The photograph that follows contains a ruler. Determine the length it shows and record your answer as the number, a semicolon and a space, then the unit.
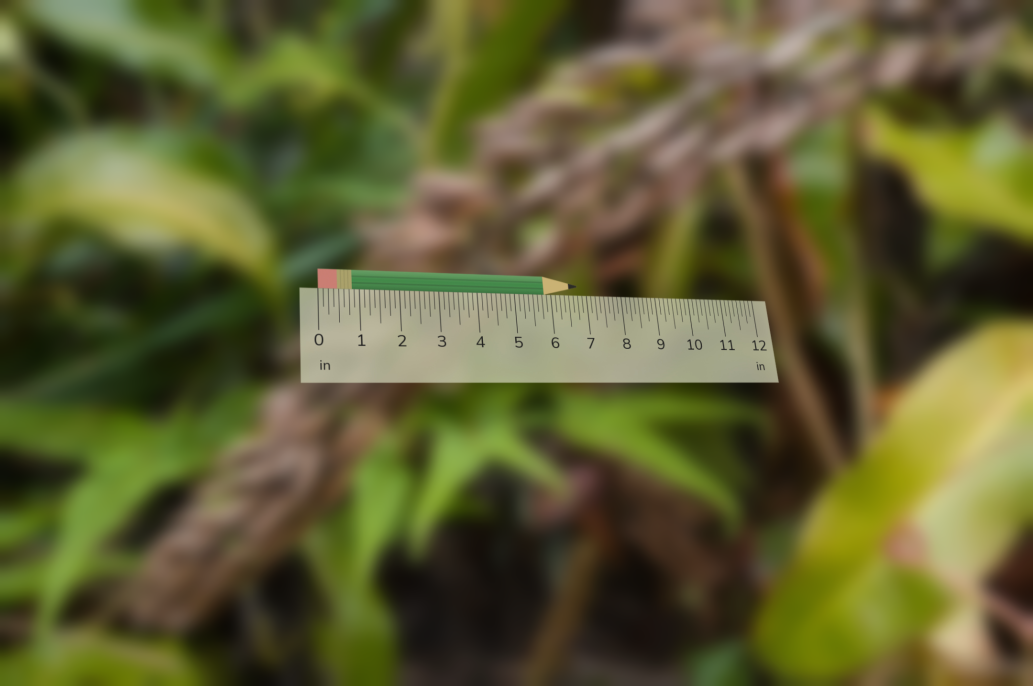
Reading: 6.75; in
